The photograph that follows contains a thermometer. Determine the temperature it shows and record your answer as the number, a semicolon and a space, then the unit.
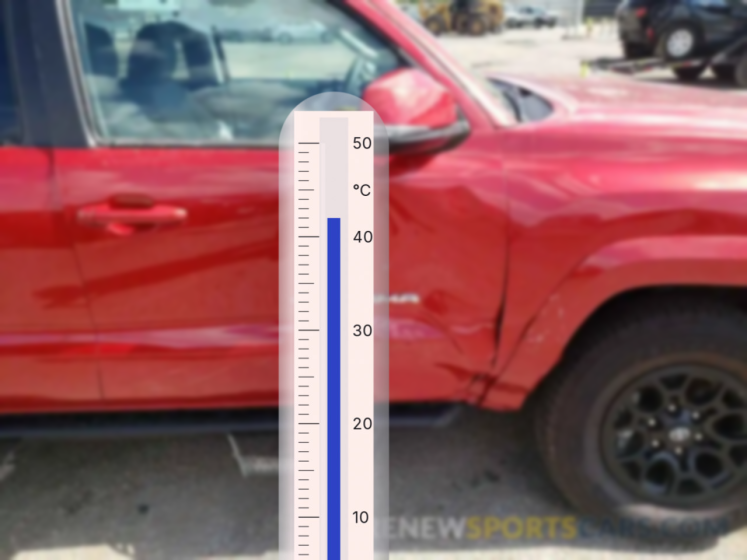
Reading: 42; °C
